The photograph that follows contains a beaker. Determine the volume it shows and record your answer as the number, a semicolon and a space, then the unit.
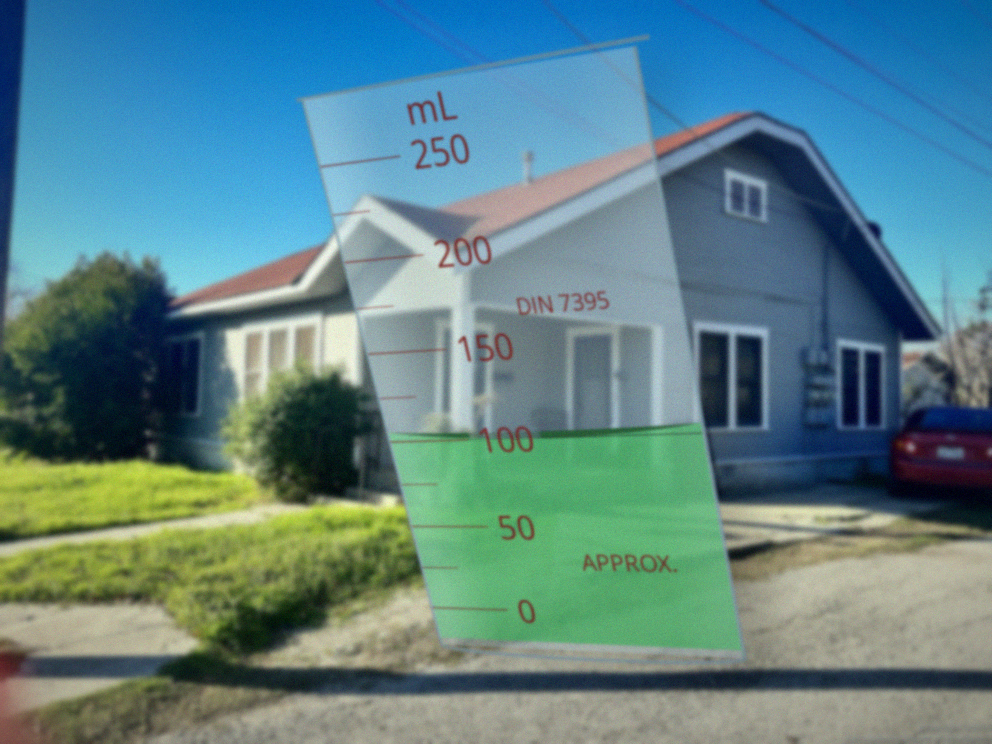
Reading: 100; mL
